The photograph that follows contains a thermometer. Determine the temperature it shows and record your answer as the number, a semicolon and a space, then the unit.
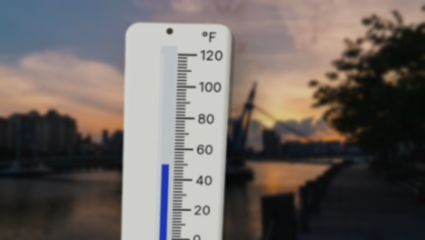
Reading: 50; °F
